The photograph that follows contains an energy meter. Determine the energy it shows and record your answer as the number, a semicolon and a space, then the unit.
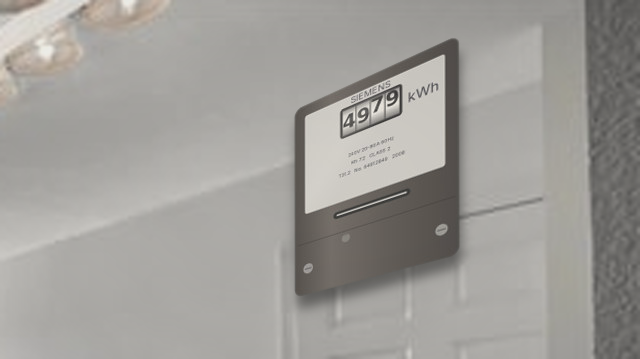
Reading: 4979; kWh
